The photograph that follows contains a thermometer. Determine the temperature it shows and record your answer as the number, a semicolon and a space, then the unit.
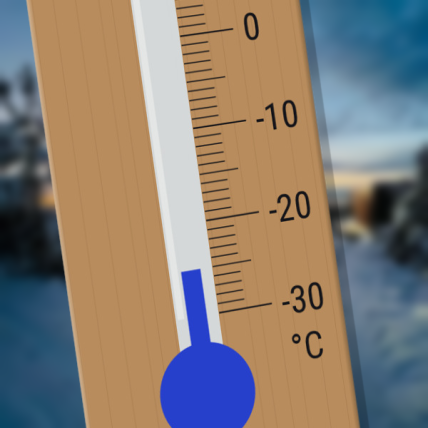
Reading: -25; °C
